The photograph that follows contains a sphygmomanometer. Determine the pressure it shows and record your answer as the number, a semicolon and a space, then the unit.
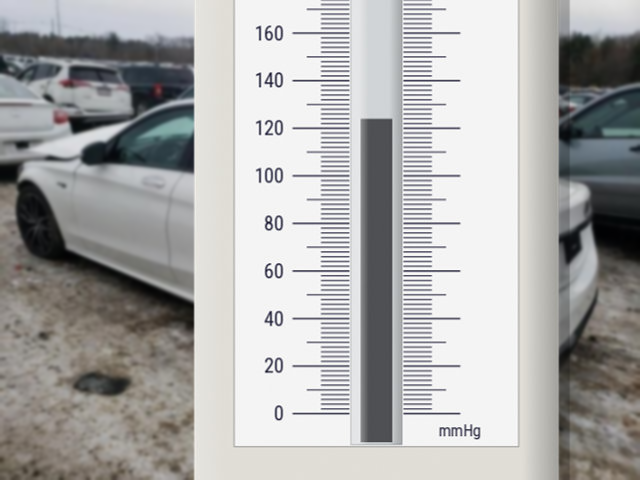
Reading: 124; mmHg
